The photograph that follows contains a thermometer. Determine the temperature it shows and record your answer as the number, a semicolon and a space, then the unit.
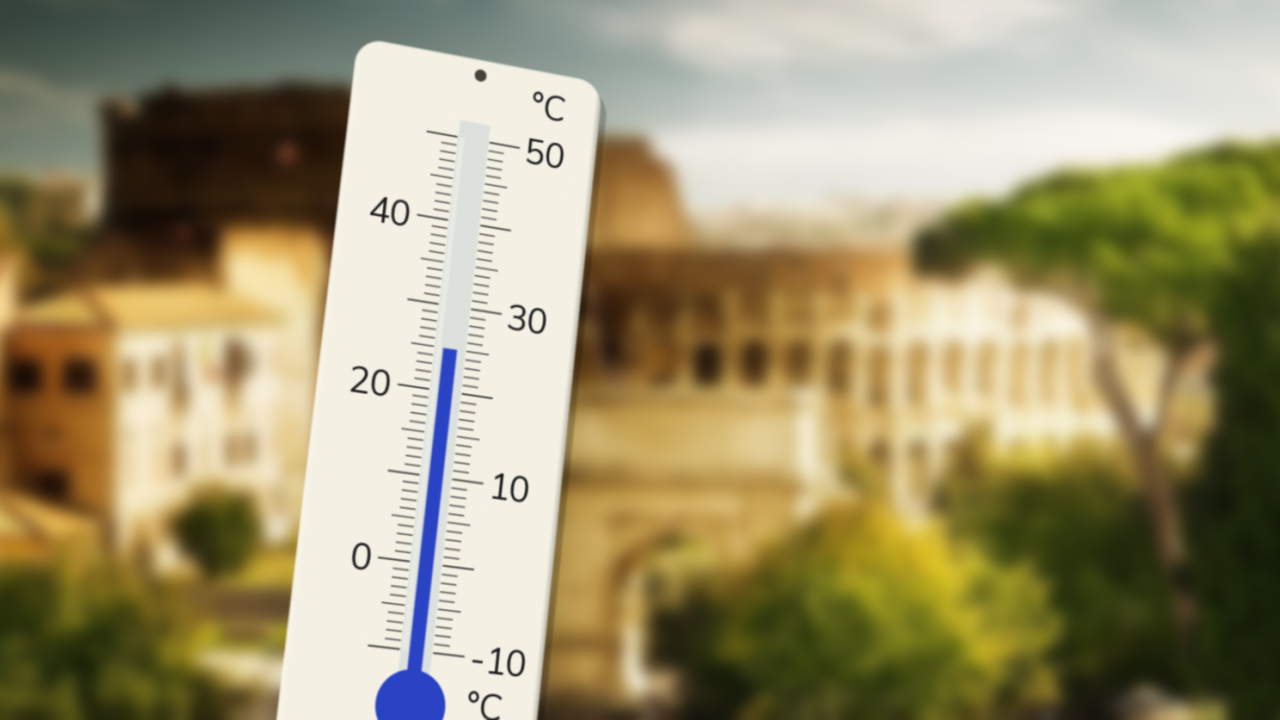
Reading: 25; °C
